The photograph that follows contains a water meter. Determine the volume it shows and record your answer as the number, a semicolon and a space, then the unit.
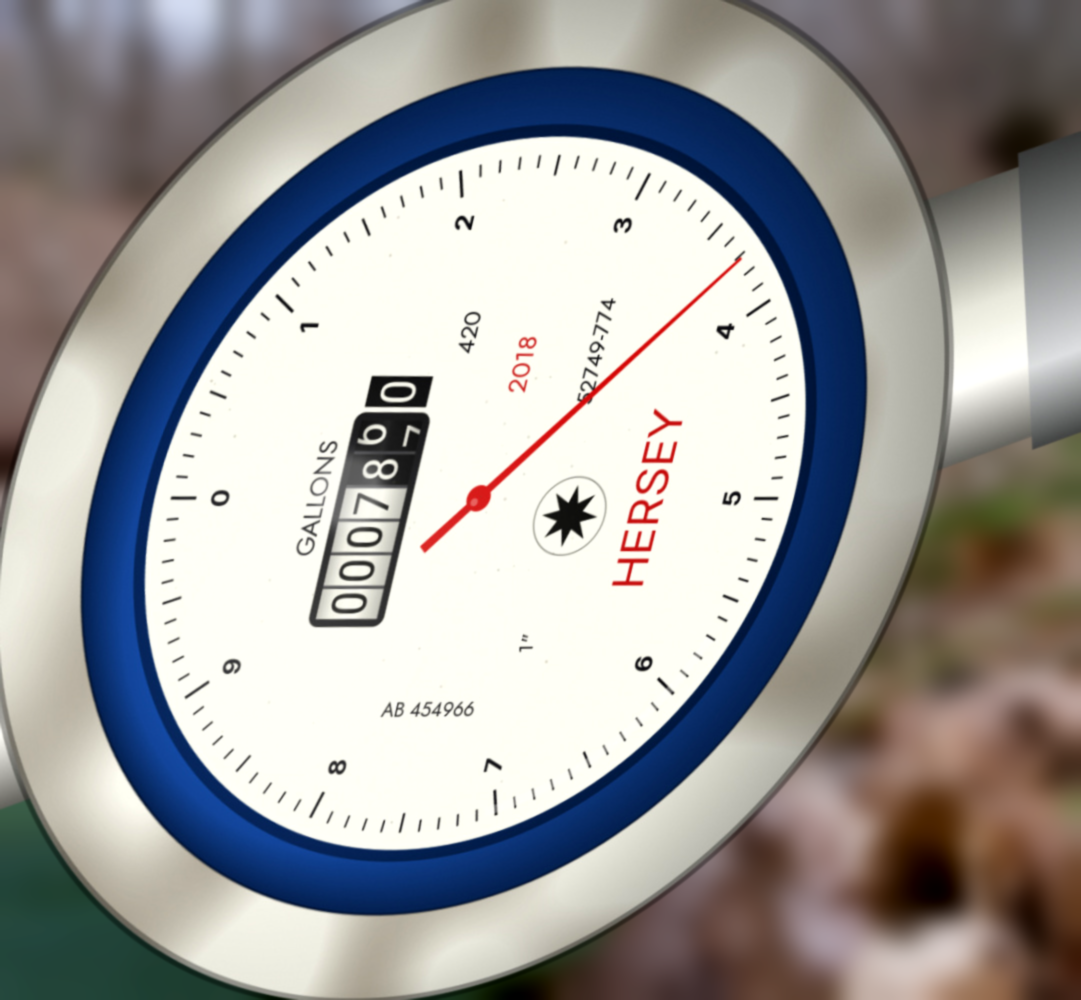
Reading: 7863.7; gal
